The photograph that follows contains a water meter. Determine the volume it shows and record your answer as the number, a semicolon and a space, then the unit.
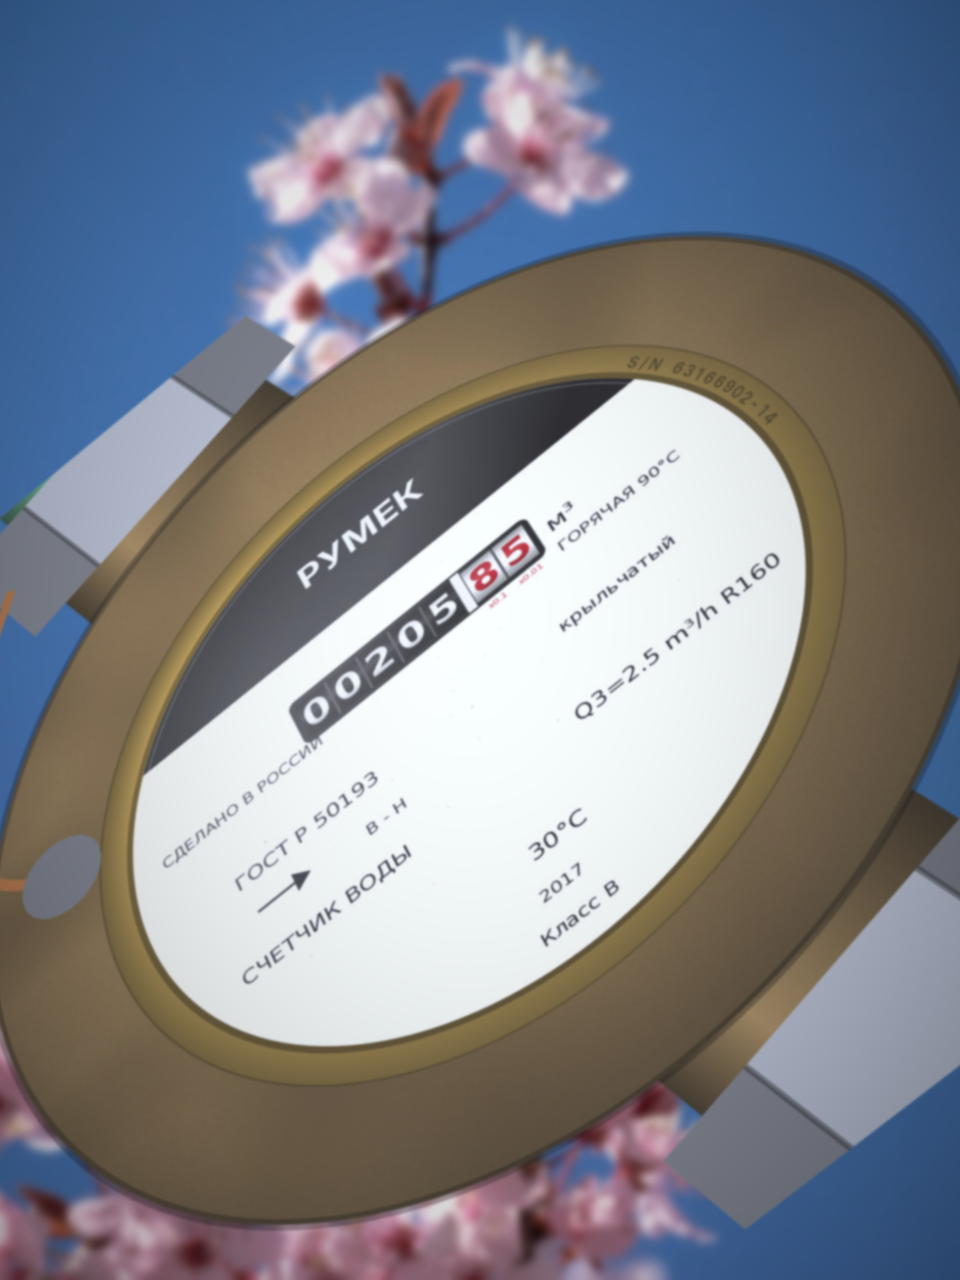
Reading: 205.85; m³
